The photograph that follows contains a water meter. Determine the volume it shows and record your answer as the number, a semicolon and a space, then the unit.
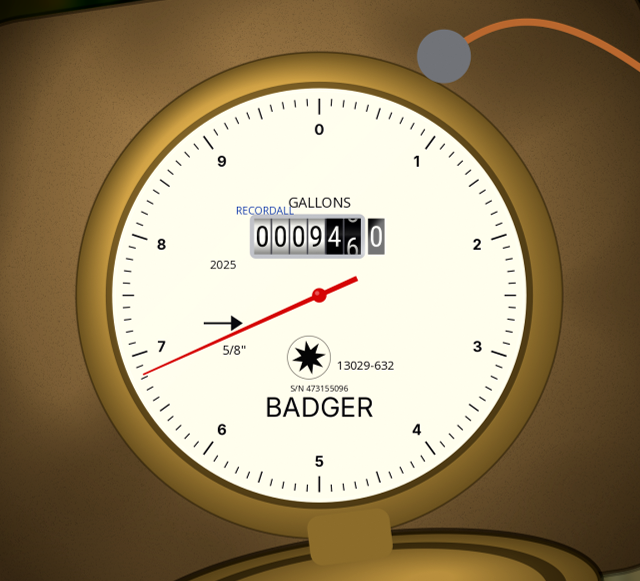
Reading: 9456.8; gal
